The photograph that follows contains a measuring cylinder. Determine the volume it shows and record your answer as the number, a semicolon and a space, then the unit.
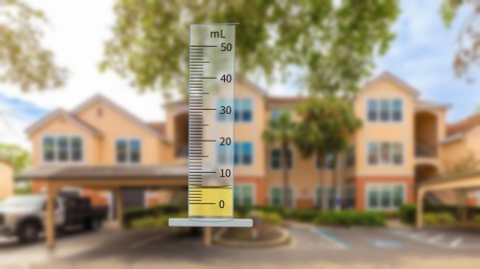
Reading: 5; mL
